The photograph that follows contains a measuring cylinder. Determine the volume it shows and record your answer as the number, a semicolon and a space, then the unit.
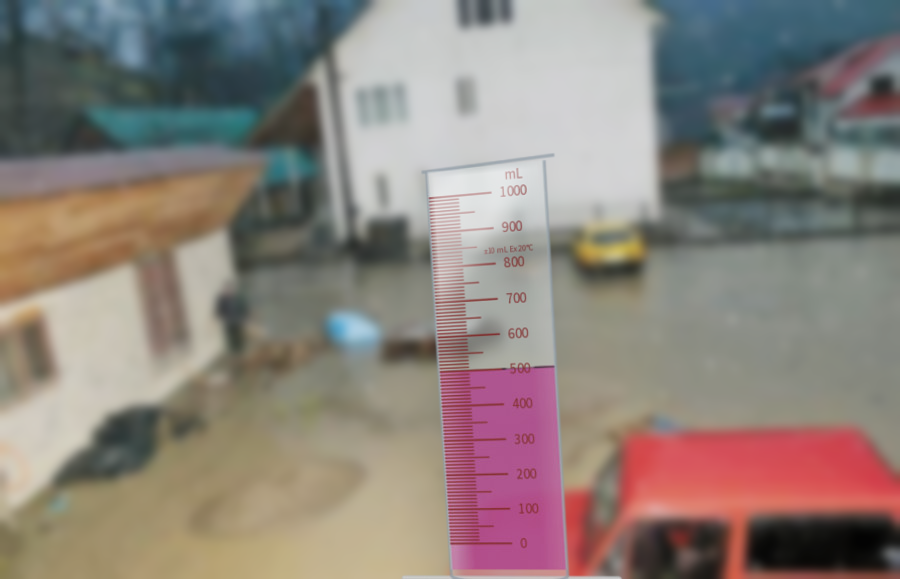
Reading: 500; mL
